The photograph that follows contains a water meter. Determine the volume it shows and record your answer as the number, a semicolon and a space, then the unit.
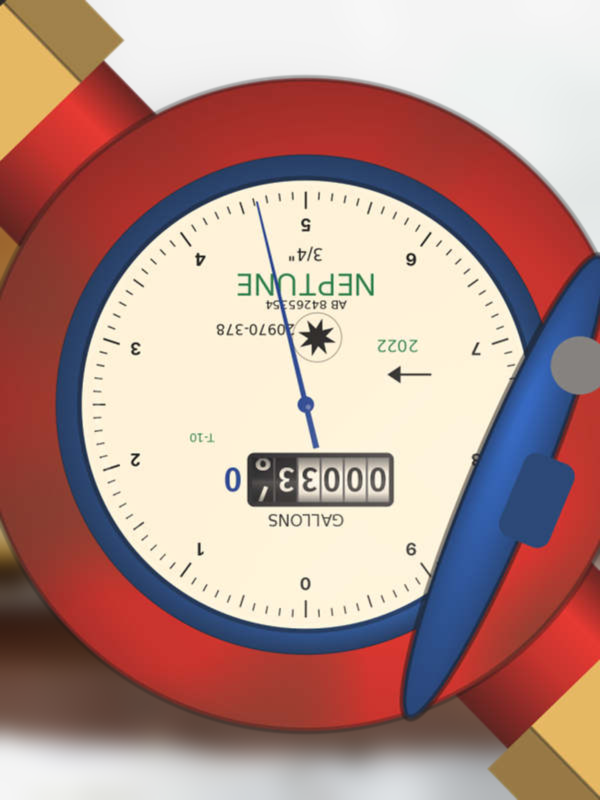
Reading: 3374.6; gal
